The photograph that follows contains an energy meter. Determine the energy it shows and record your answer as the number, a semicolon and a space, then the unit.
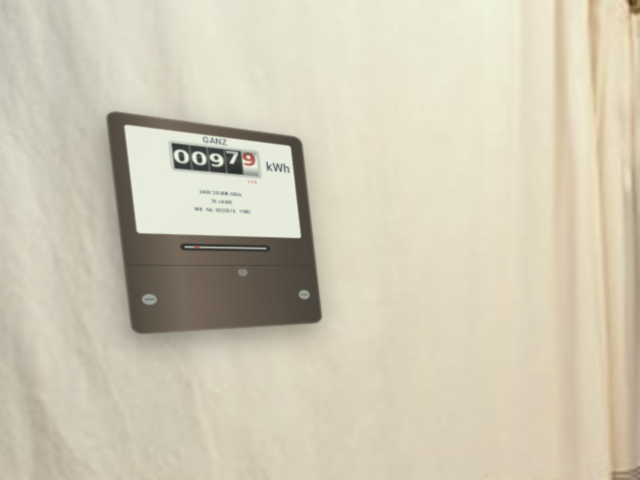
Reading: 97.9; kWh
